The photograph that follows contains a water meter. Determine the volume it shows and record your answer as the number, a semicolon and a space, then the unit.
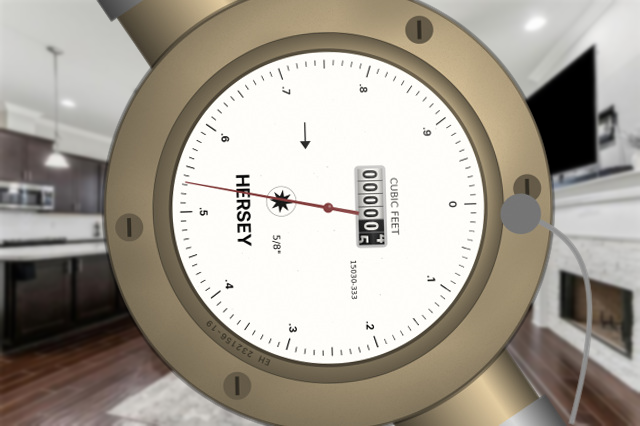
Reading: 4.53; ft³
